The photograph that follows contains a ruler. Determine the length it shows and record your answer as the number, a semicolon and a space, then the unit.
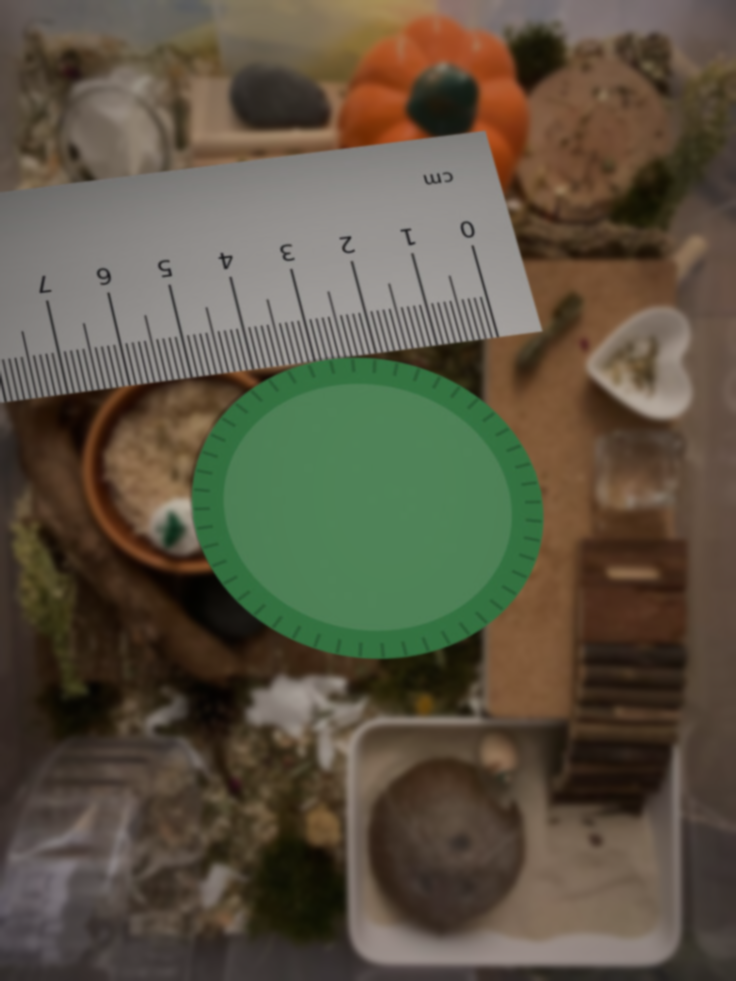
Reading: 5.5; cm
